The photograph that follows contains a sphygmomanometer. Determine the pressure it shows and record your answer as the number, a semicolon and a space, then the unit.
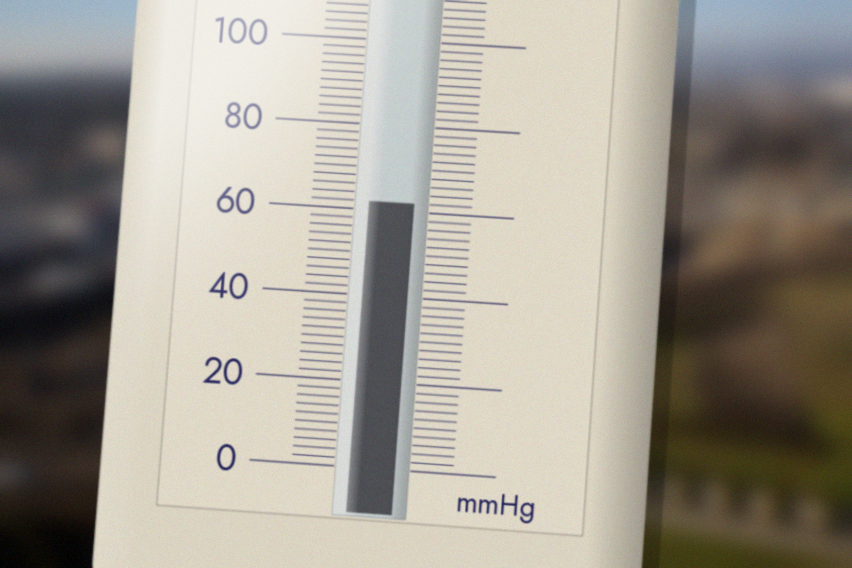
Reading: 62; mmHg
